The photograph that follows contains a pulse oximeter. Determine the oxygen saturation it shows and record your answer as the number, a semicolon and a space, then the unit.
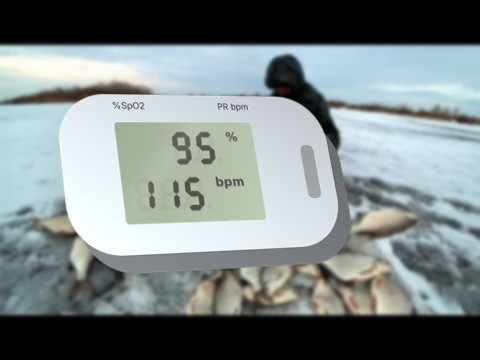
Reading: 95; %
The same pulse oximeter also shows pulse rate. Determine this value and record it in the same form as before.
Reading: 115; bpm
